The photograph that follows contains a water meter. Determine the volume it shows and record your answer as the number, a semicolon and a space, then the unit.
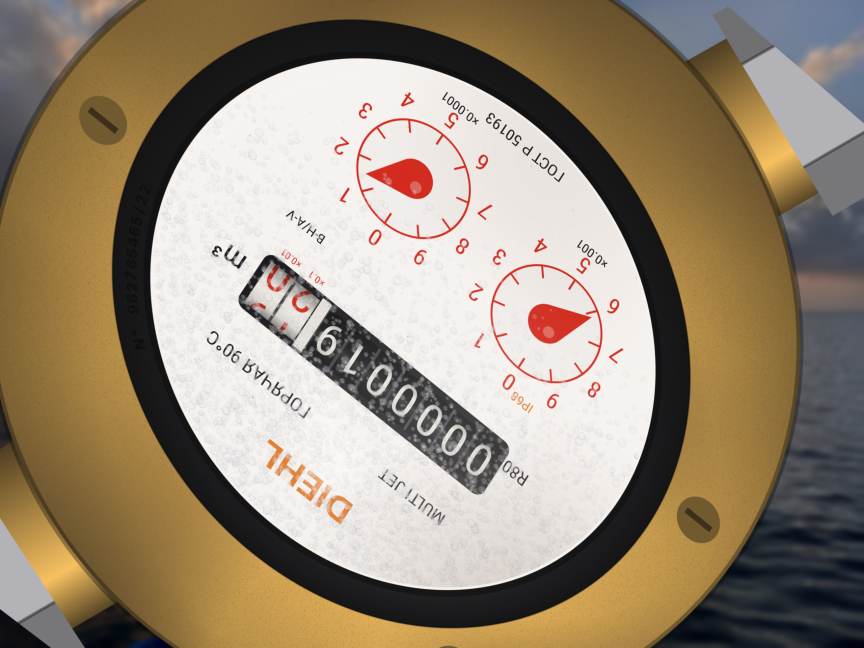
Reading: 19.1961; m³
